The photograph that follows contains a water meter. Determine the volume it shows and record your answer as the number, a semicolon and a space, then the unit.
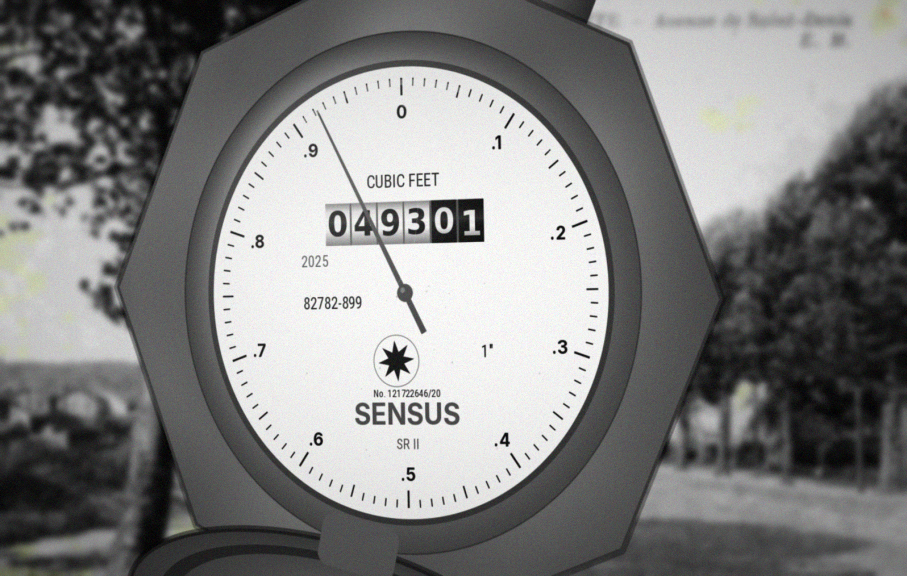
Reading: 49300.92; ft³
